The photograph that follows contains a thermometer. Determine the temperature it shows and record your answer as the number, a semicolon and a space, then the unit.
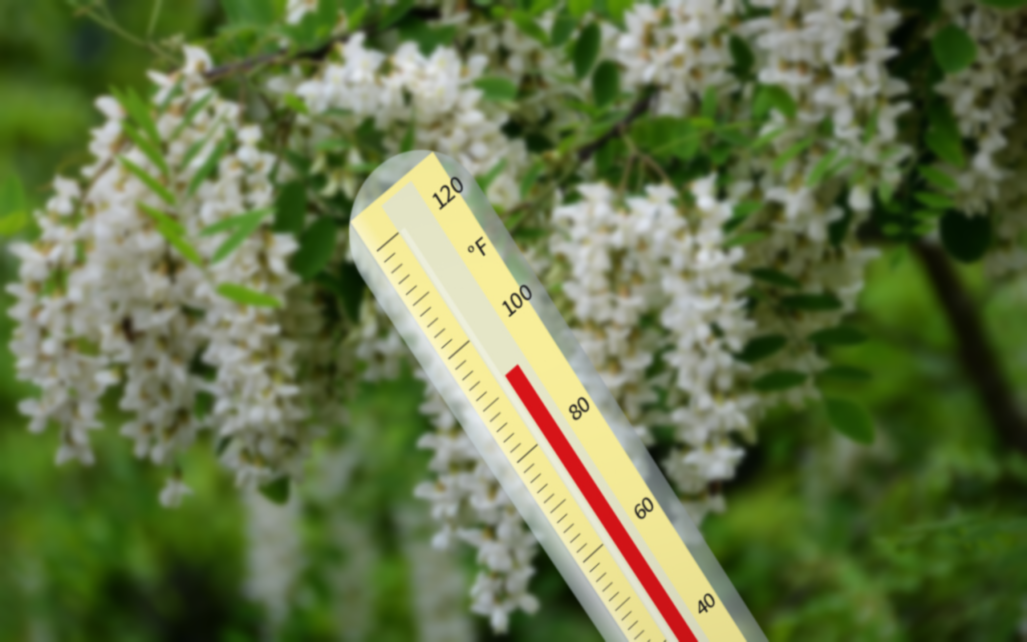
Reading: 92; °F
